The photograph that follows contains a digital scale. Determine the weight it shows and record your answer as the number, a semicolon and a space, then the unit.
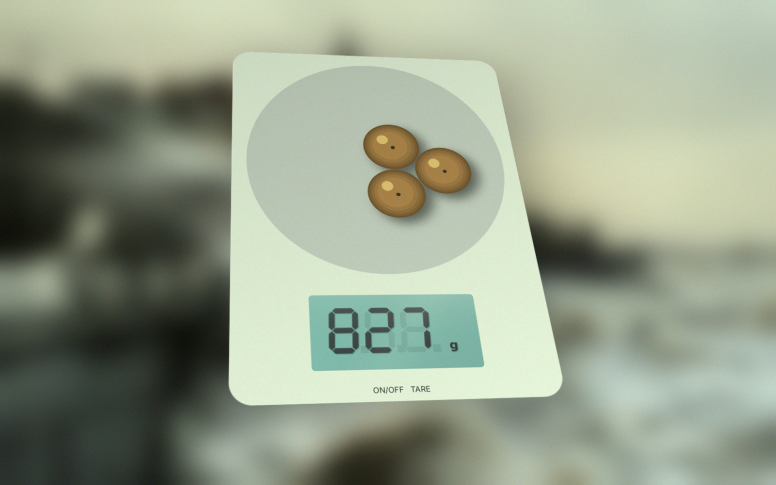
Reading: 827; g
